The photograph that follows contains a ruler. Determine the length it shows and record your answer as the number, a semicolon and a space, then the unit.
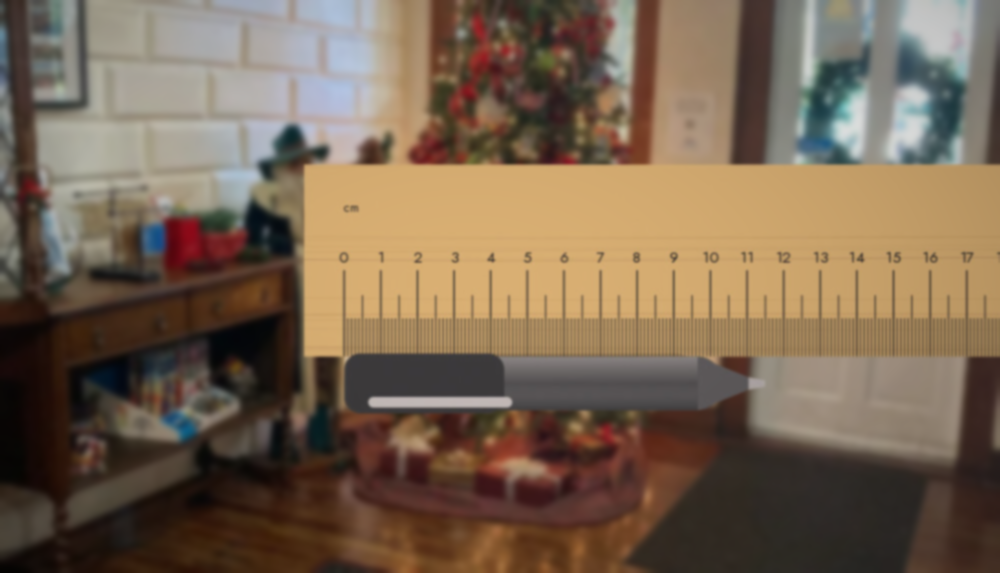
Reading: 11.5; cm
